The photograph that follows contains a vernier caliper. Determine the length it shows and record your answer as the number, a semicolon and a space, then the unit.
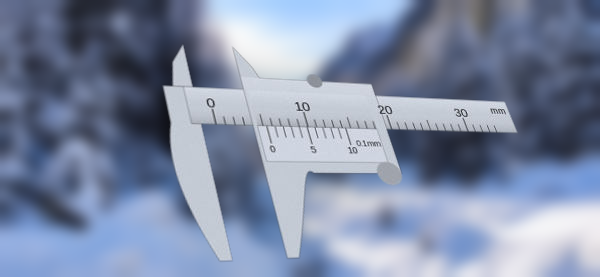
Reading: 5.4; mm
